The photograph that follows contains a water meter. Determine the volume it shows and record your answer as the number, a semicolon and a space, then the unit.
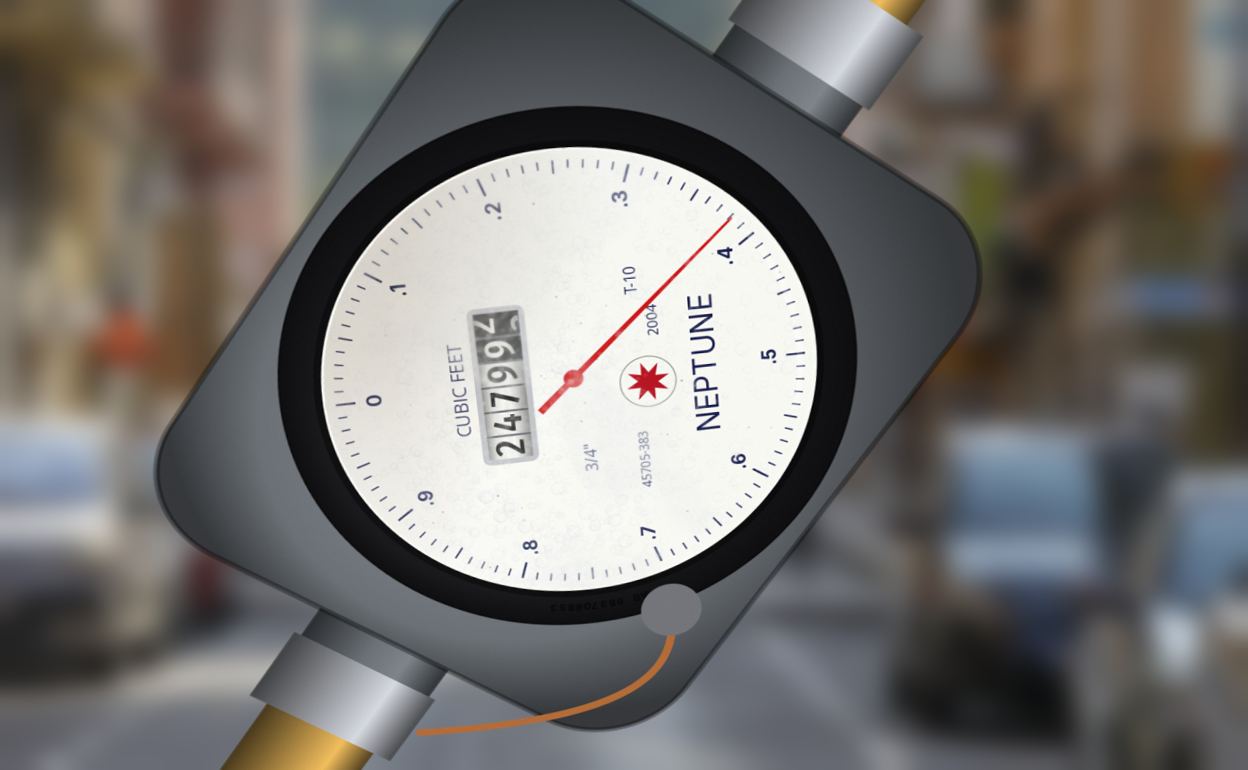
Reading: 247992.38; ft³
